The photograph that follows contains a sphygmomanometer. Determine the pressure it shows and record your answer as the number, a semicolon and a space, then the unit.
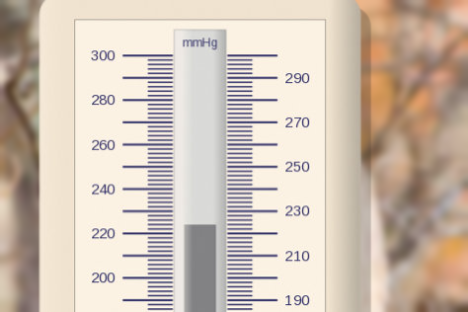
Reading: 224; mmHg
